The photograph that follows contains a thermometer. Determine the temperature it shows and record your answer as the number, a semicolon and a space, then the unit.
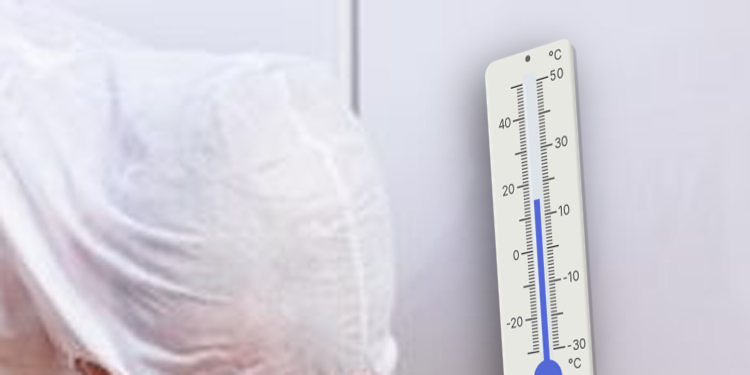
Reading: 15; °C
